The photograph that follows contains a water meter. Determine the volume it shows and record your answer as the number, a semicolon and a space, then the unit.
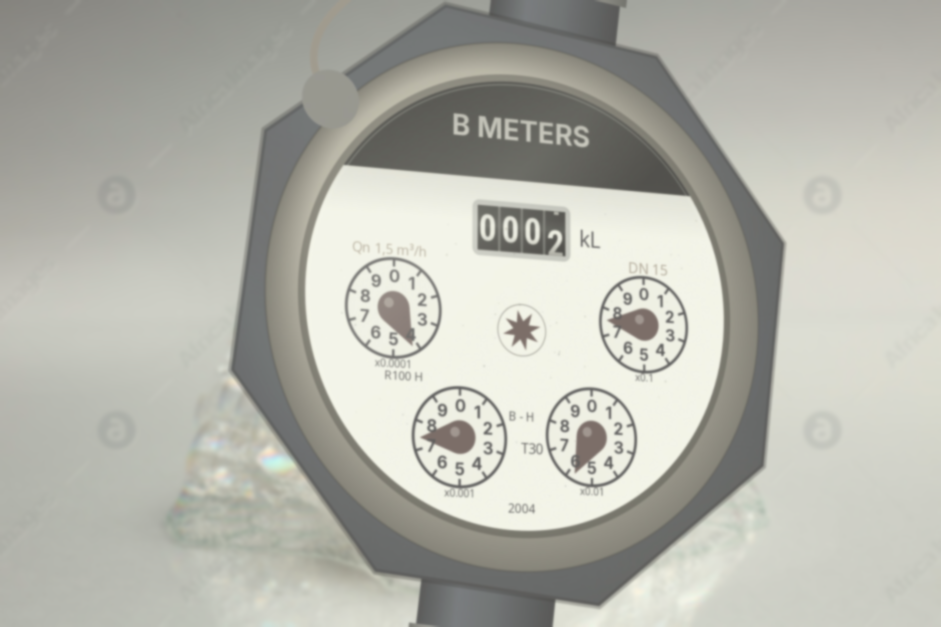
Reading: 1.7574; kL
